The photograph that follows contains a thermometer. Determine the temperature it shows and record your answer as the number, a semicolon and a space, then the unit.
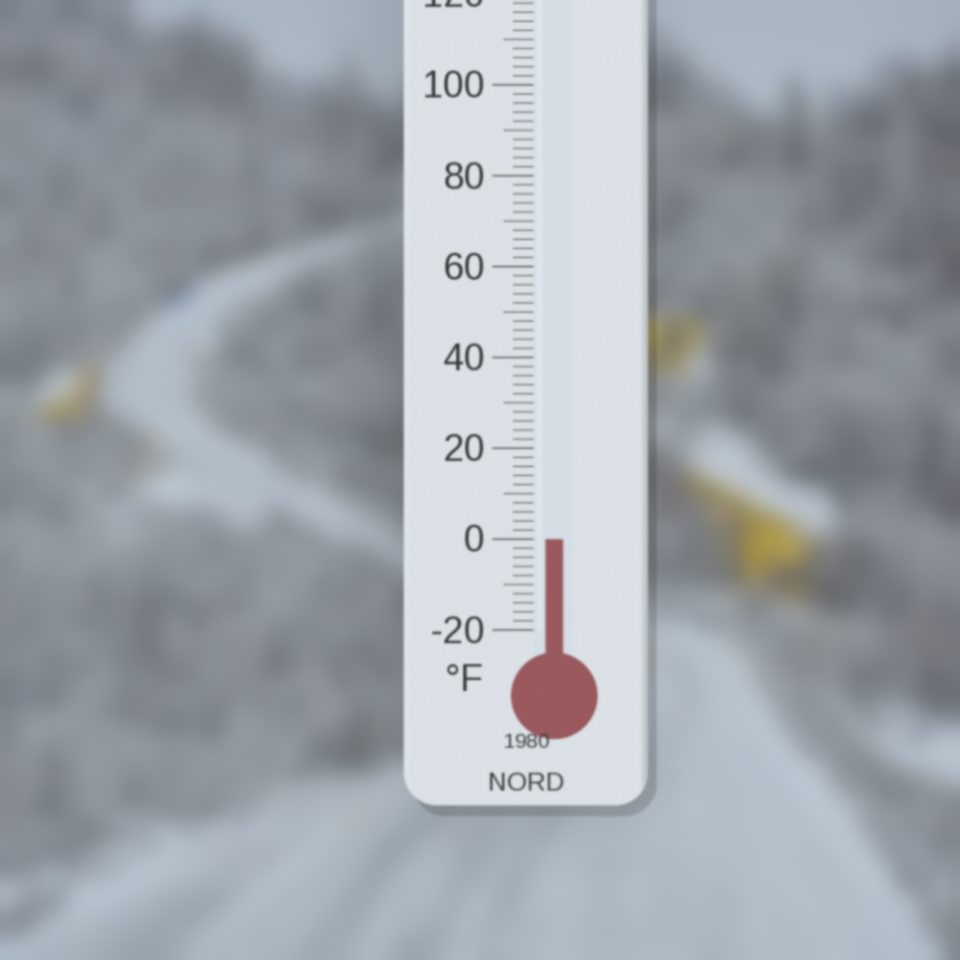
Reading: 0; °F
